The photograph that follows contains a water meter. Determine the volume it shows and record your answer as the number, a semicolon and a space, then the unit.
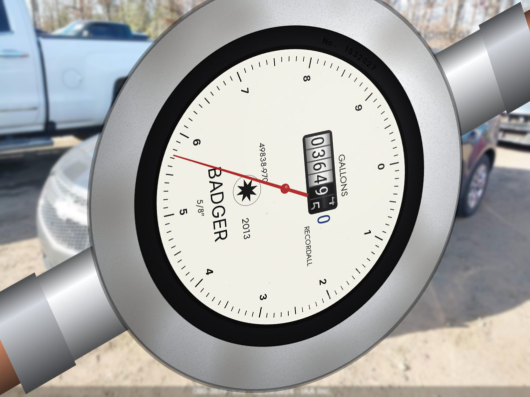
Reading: 364945.7; gal
